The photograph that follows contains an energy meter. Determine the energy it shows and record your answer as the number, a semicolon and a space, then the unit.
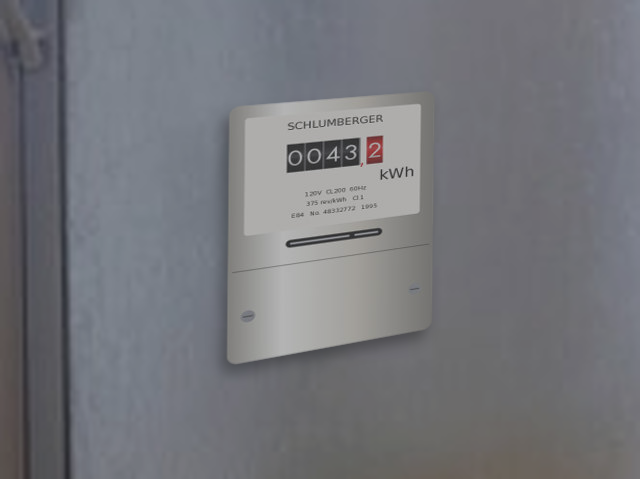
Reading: 43.2; kWh
